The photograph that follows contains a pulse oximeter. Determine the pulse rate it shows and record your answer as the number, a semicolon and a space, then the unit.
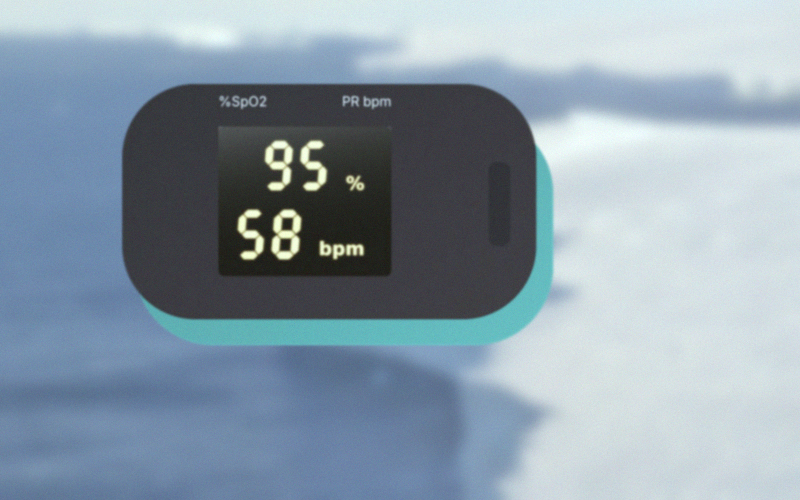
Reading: 58; bpm
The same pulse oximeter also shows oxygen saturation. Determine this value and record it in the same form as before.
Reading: 95; %
